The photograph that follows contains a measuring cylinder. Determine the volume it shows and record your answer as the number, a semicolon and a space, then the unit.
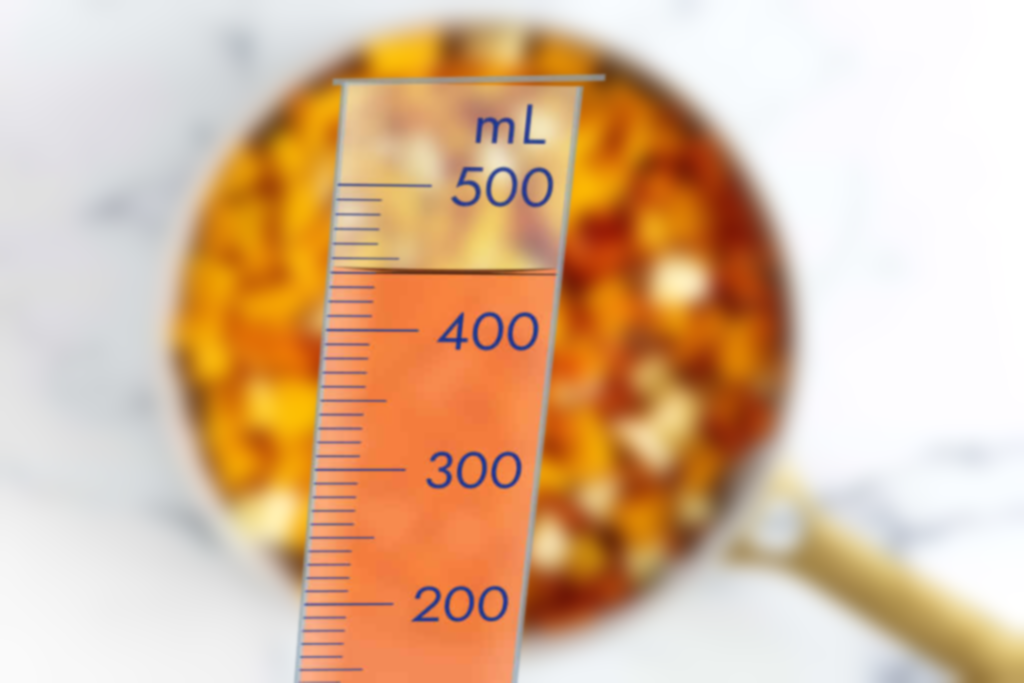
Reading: 440; mL
